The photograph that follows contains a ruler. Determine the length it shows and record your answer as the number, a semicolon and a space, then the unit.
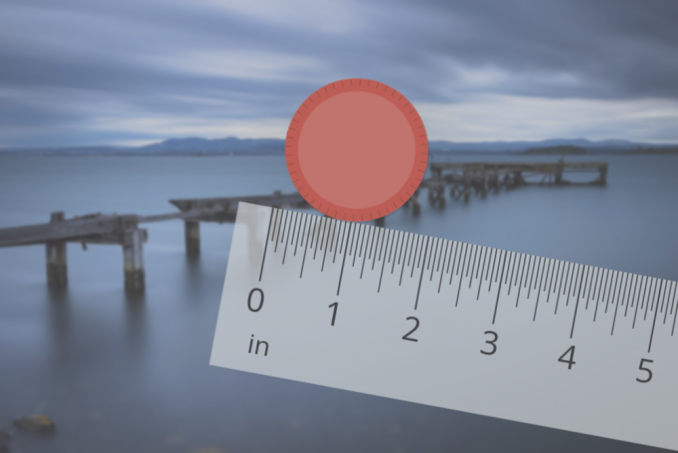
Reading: 1.8125; in
